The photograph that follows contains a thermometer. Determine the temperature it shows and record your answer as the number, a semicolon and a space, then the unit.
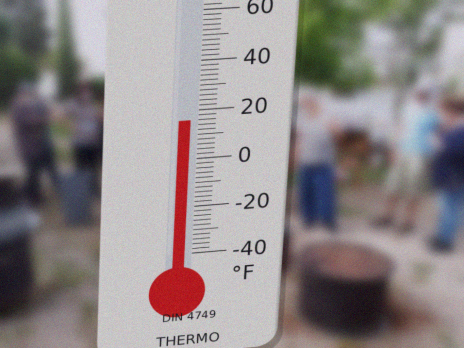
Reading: 16; °F
